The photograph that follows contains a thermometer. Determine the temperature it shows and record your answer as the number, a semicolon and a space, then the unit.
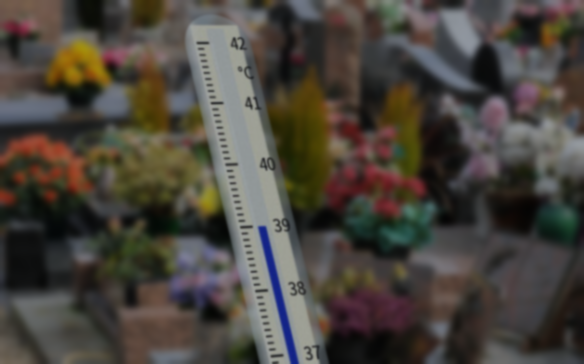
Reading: 39; °C
